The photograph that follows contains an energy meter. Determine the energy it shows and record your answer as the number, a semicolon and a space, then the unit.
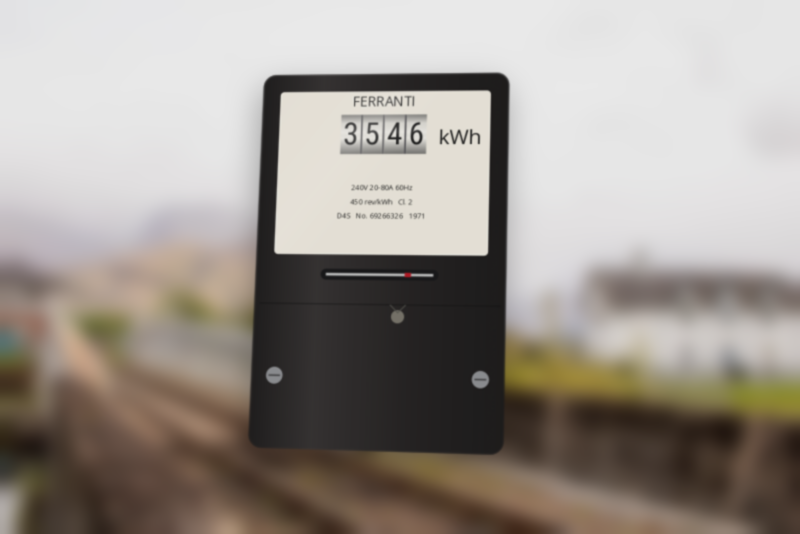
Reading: 3546; kWh
